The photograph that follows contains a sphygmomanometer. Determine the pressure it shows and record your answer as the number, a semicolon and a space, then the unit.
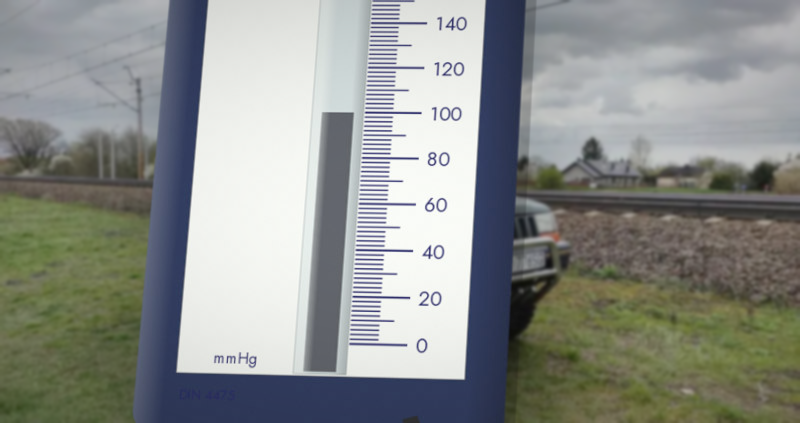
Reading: 100; mmHg
